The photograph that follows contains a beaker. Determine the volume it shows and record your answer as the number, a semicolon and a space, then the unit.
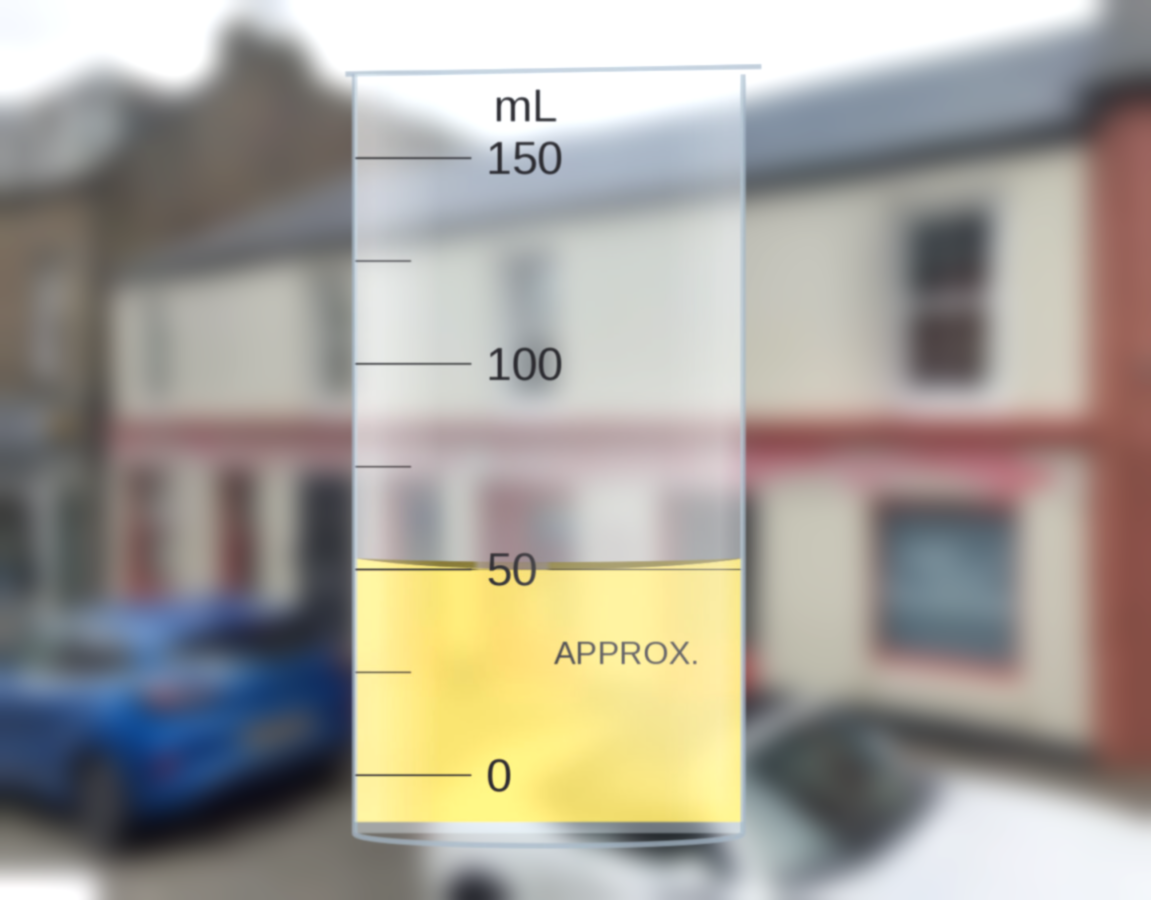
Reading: 50; mL
